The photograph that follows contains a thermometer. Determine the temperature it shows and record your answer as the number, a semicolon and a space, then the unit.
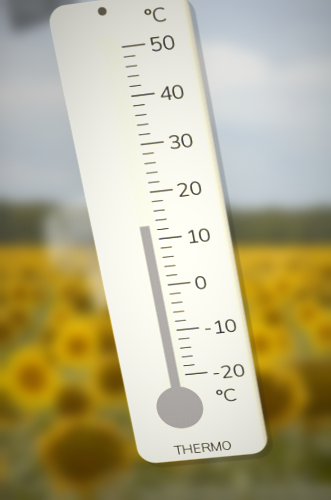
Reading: 13; °C
